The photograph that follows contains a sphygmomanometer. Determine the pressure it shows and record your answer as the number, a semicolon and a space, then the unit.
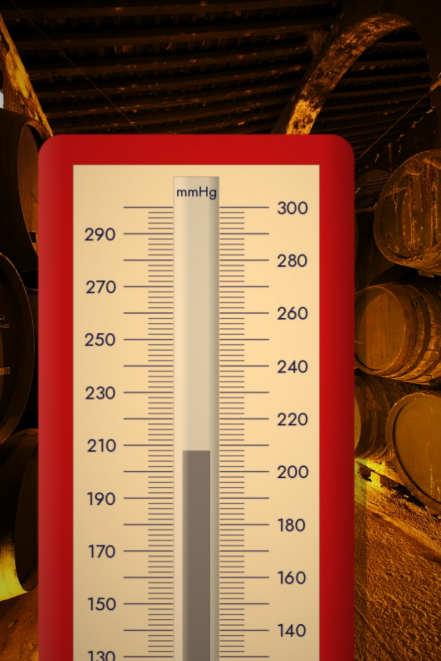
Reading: 208; mmHg
